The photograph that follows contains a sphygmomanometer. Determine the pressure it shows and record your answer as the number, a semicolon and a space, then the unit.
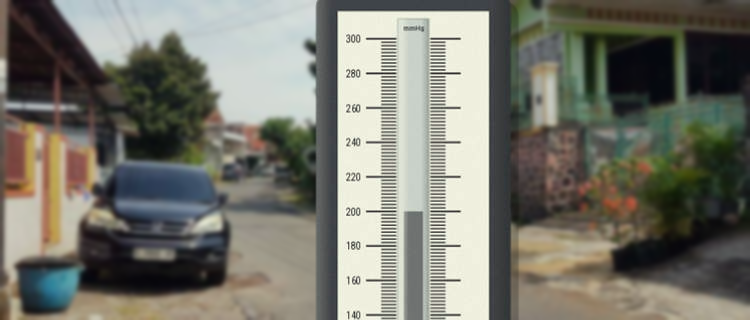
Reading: 200; mmHg
